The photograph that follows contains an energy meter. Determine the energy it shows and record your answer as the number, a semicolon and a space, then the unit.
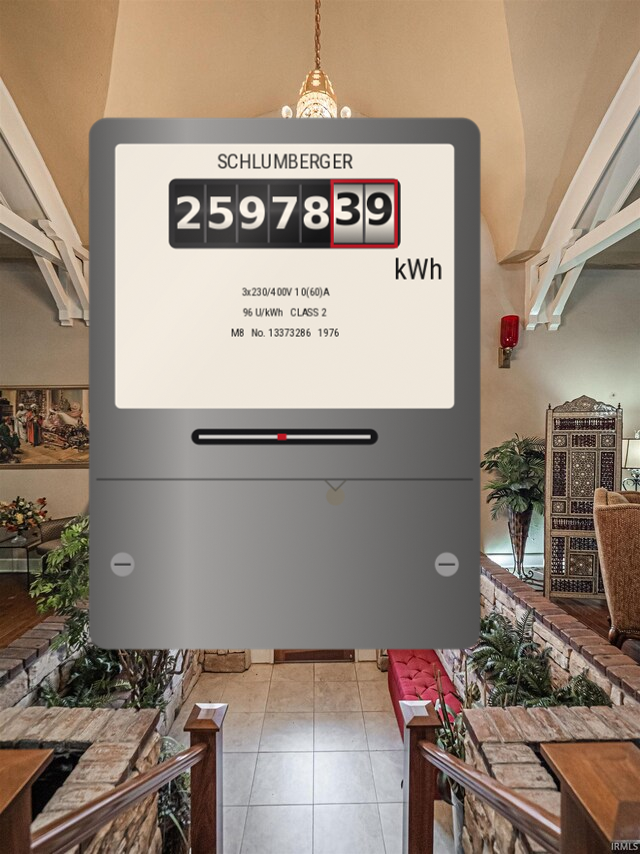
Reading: 25978.39; kWh
